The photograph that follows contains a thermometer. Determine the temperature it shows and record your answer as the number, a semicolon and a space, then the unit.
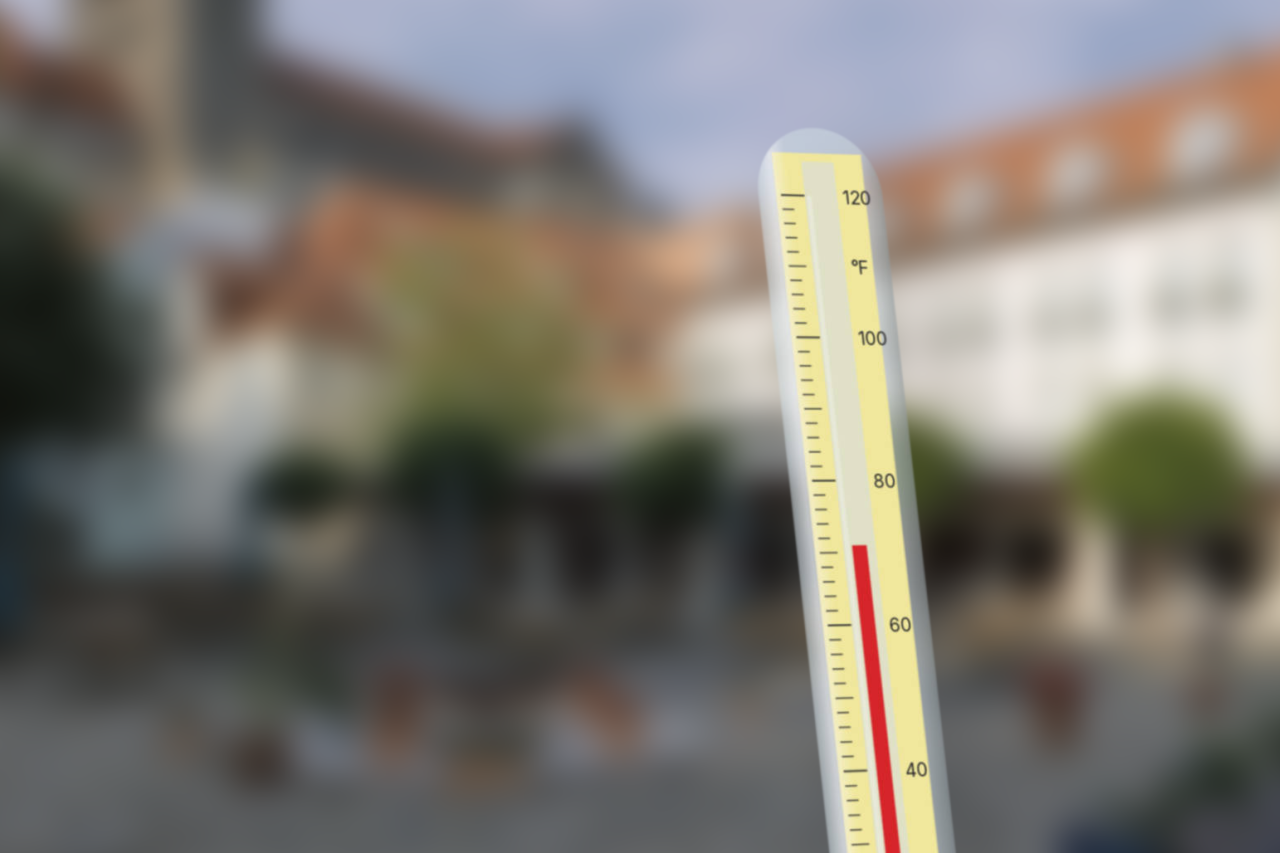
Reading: 71; °F
